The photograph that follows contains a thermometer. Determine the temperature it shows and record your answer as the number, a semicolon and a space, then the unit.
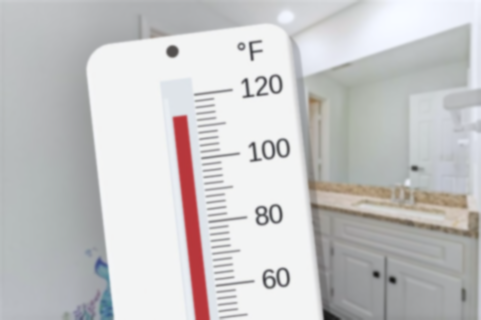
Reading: 114; °F
